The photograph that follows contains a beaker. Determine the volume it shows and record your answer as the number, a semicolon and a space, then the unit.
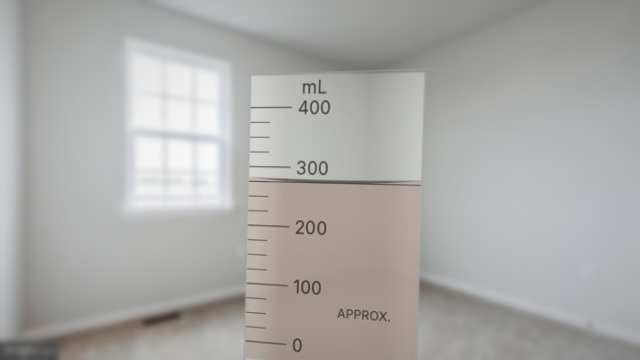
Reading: 275; mL
